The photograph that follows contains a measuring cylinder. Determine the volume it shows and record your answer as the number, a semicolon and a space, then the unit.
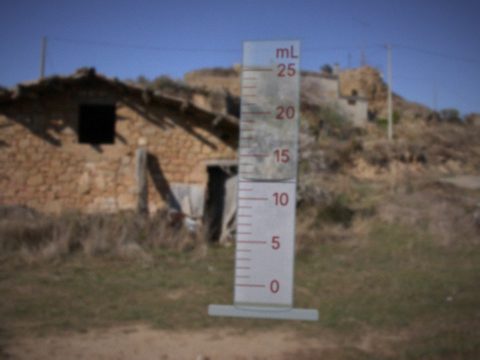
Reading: 12; mL
